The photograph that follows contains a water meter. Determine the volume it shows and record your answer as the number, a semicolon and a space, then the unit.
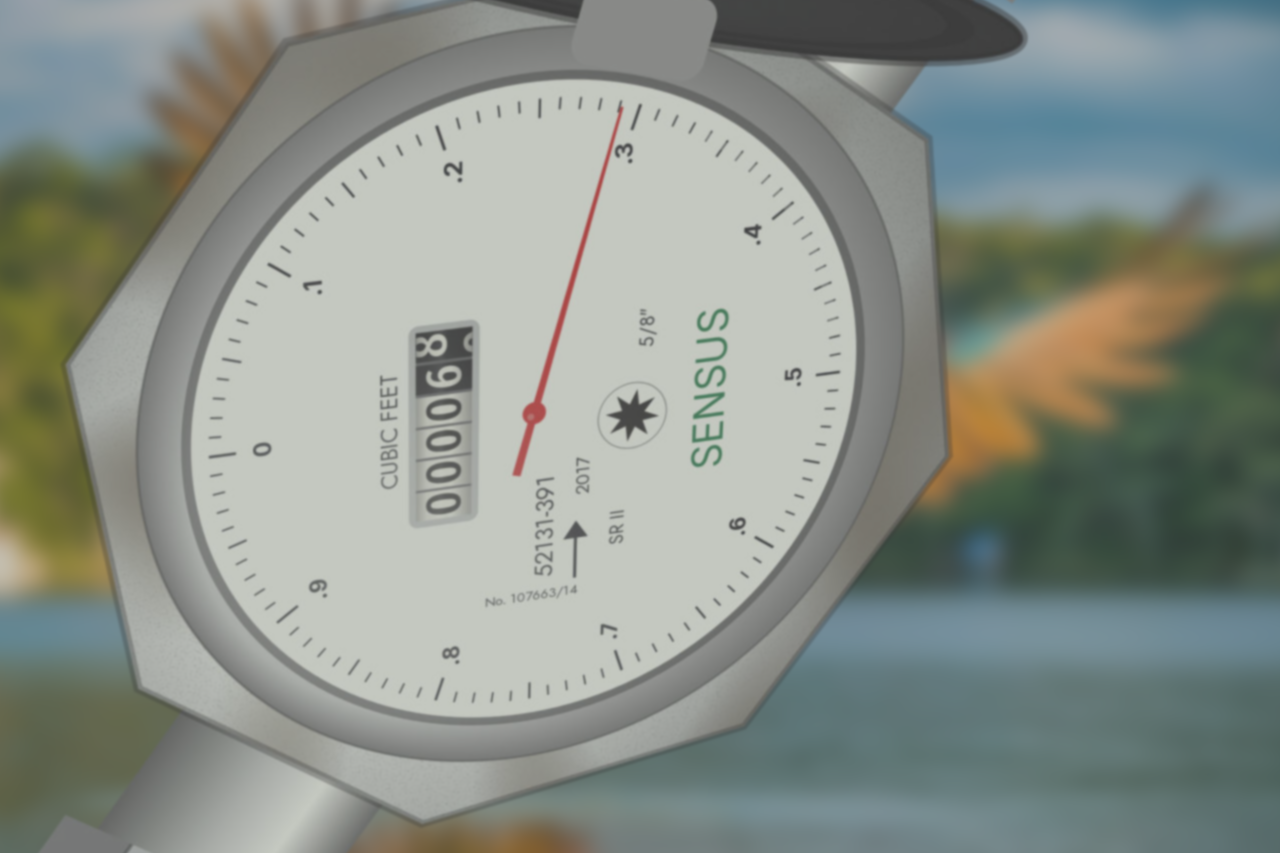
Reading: 68.29; ft³
